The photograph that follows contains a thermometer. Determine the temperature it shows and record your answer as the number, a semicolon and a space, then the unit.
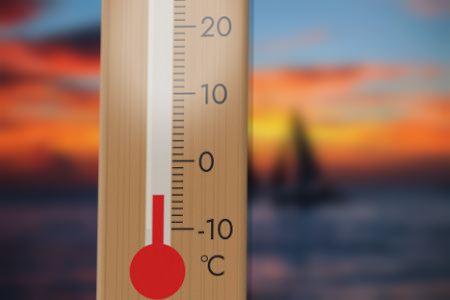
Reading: -5; °C
